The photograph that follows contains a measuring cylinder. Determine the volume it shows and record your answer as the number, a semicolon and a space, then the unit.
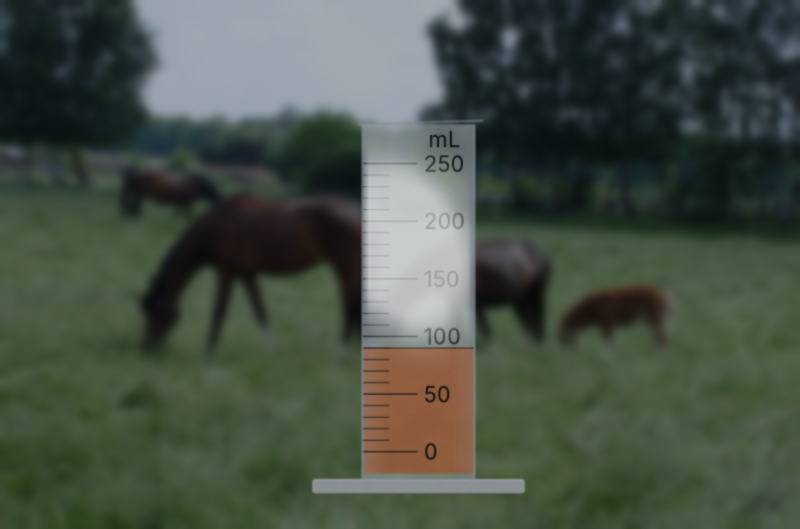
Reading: 90; mL
